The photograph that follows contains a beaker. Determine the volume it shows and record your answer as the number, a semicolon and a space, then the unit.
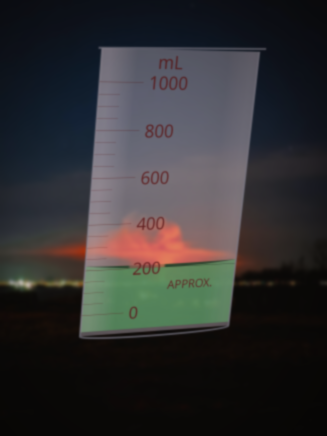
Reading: 200; mL
